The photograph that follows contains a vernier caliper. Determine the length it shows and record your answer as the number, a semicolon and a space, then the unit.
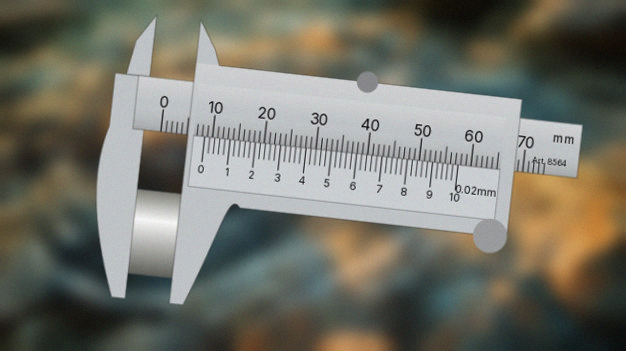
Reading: 8.5; mm
